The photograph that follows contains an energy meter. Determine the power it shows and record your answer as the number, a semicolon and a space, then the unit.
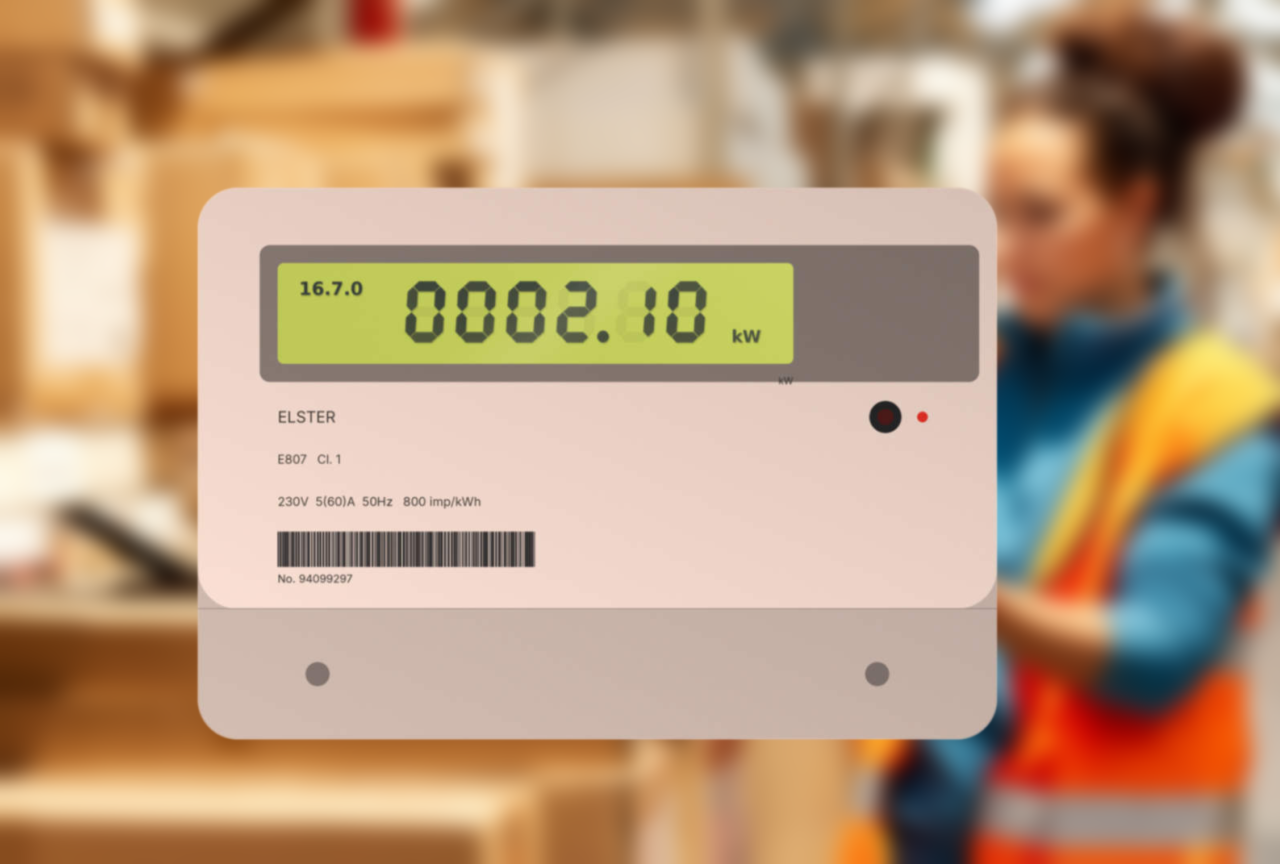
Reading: 2.10; kW
